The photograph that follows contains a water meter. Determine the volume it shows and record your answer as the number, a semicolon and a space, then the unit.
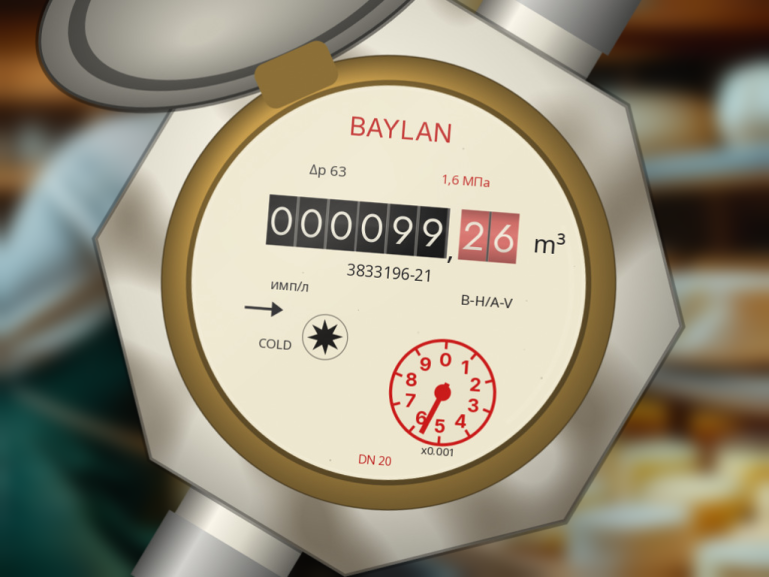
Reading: 99.265; m³
